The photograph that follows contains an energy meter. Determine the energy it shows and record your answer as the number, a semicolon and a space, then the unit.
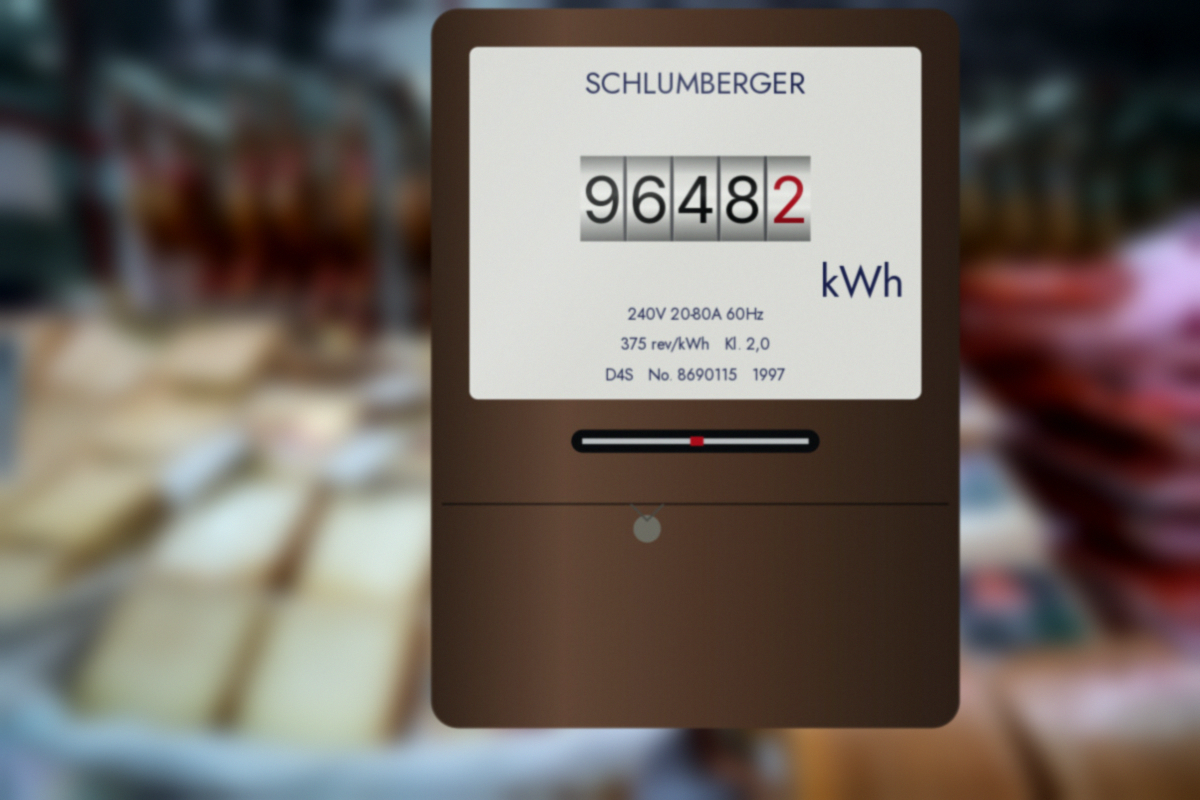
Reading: 9648.2; kWh
